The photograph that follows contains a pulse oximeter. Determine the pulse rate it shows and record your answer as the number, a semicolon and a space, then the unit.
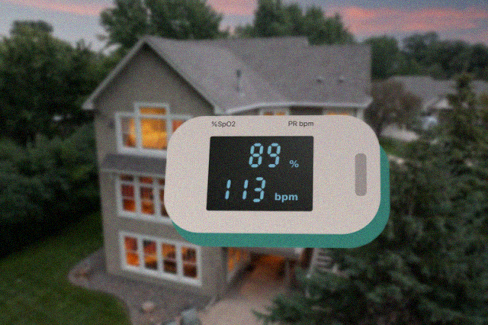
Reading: 113; bpm
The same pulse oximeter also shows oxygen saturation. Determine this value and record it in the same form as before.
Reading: 89; %
